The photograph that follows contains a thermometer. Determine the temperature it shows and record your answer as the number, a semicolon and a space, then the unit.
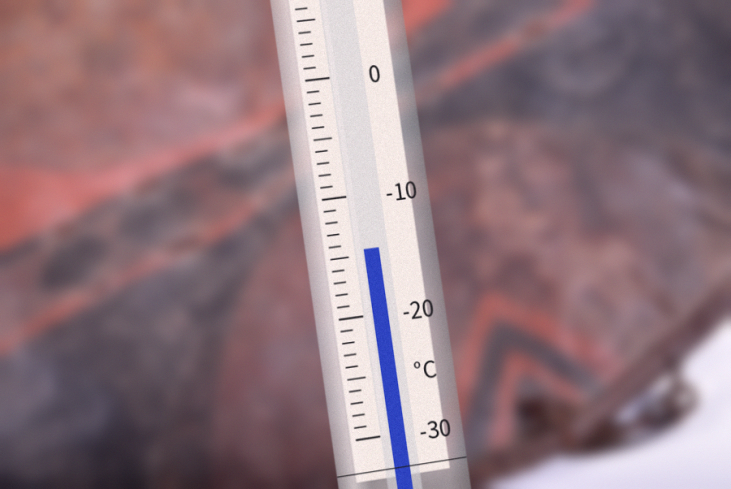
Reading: -14.5; °C
